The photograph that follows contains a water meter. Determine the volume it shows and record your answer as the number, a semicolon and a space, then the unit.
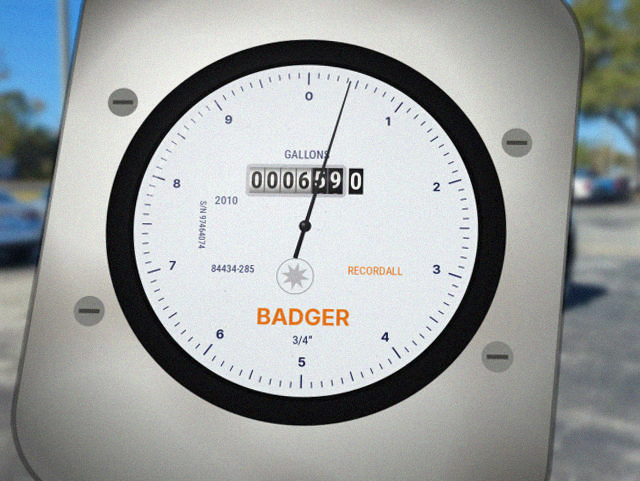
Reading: 6590.4; gal
